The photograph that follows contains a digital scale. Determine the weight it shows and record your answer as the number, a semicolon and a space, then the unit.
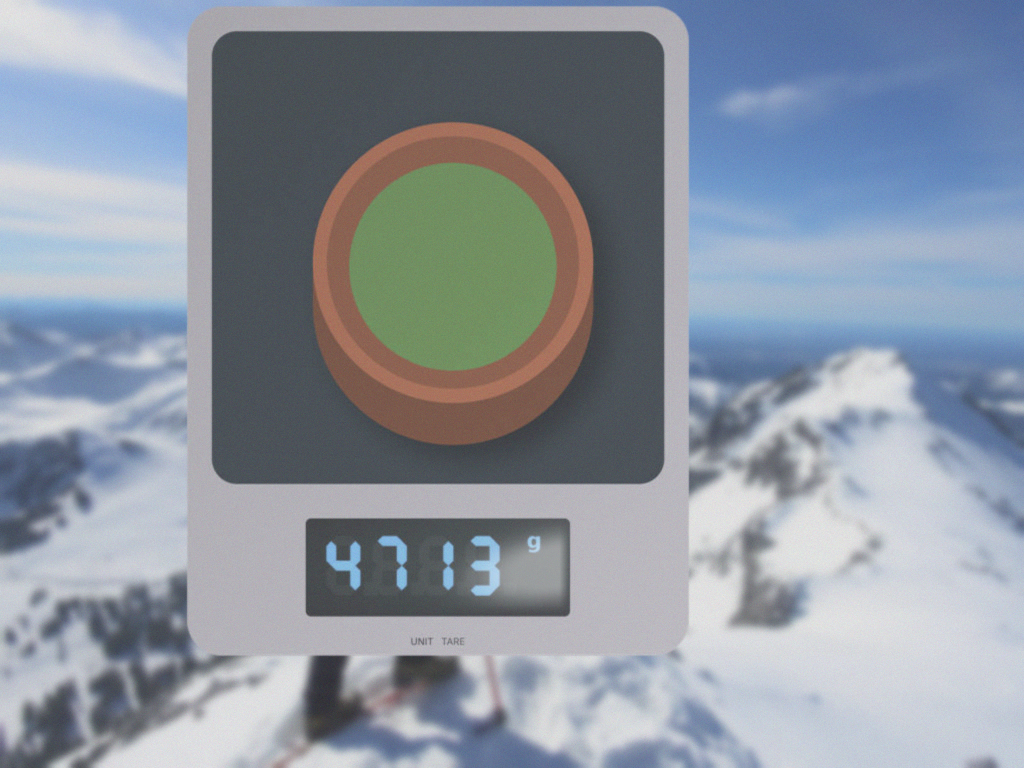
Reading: 4713; g
